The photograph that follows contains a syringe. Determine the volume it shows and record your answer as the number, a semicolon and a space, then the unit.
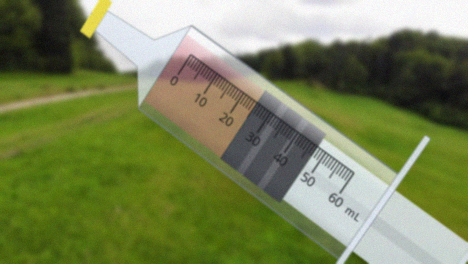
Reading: 25; mL
